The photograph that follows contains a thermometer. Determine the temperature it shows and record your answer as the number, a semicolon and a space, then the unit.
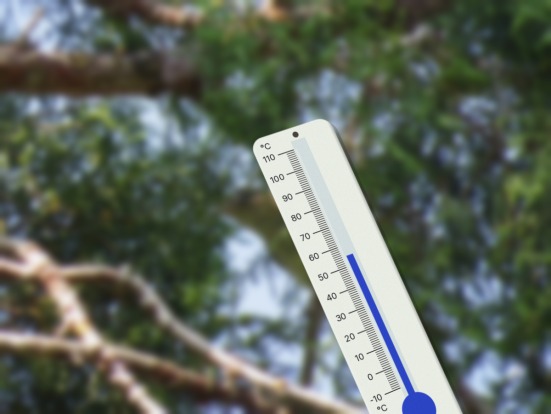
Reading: 55; °C
